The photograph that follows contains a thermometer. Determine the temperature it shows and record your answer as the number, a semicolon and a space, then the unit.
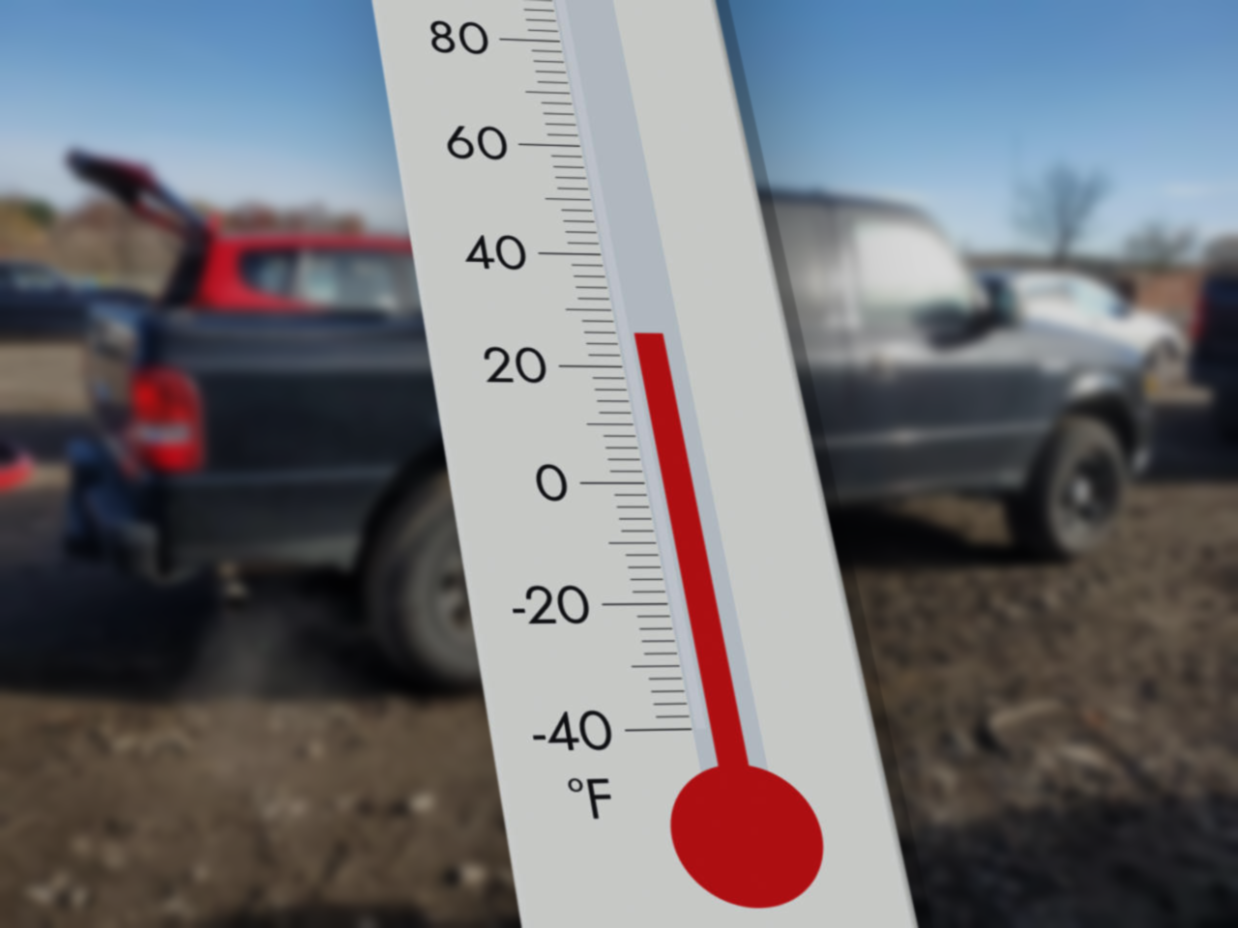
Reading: 26; °F
